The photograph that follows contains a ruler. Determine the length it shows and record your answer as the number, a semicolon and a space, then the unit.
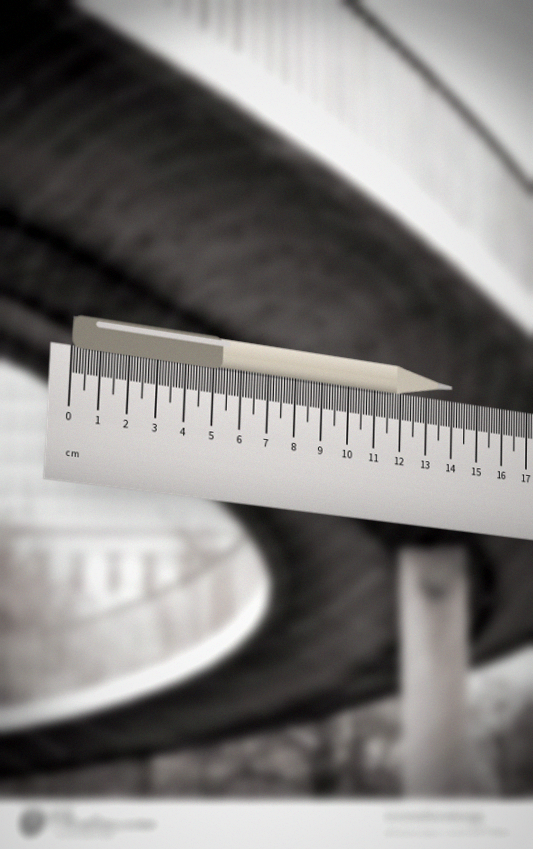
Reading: 14; cm
